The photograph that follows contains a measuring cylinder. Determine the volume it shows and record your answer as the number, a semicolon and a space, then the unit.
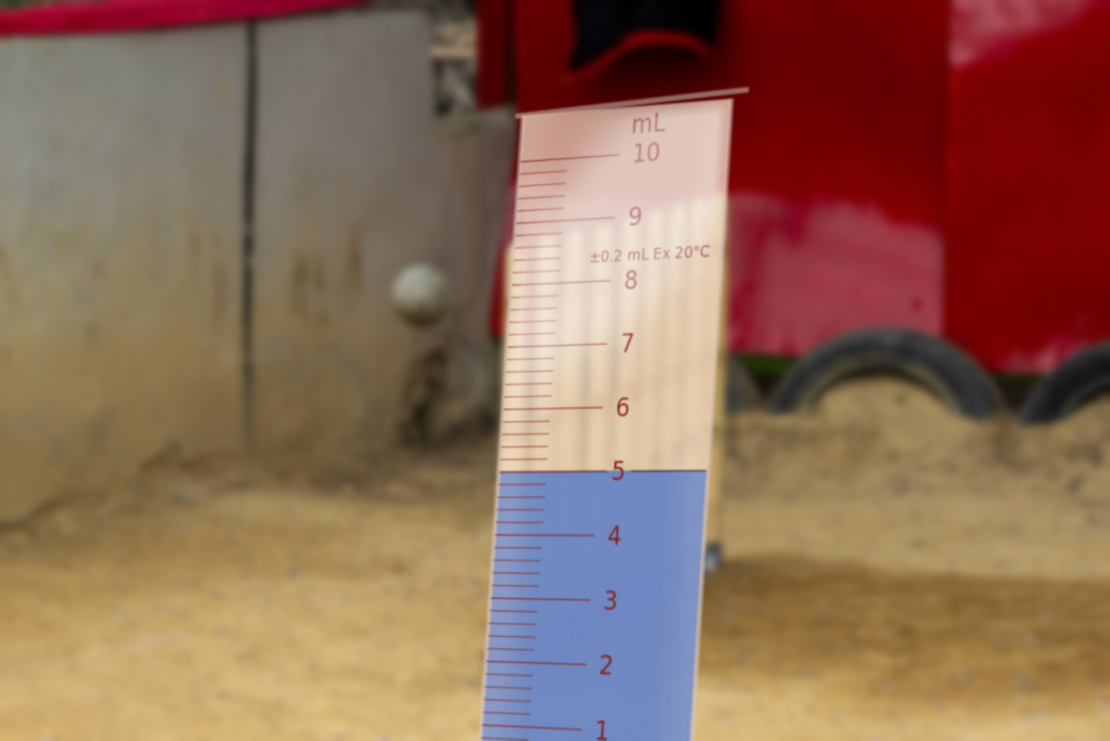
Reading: 5; mL
